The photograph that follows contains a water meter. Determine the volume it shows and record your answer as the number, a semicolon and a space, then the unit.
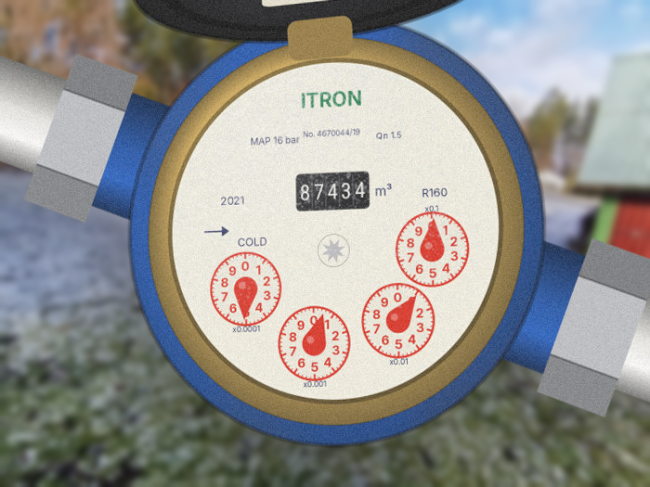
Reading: 87434.0105; m³
